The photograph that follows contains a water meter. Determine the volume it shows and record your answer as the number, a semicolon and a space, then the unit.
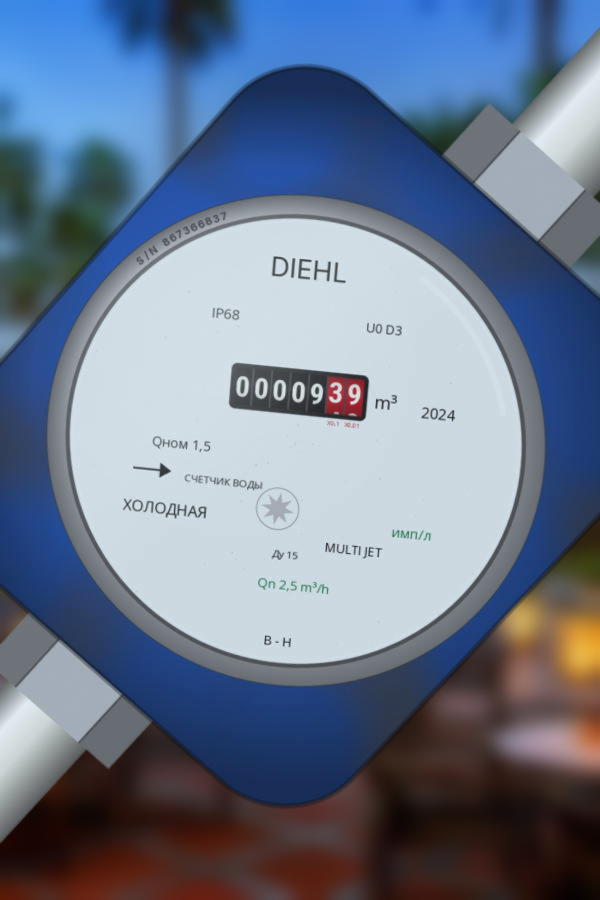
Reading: 9.39; m³
